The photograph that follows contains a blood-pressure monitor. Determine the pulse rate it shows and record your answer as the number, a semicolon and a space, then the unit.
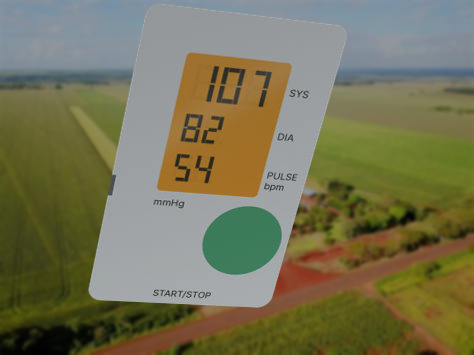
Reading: 54; bpm
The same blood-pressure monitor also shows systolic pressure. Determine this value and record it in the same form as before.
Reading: 107; mmHg
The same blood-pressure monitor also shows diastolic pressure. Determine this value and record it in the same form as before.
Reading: 82; mmHg
